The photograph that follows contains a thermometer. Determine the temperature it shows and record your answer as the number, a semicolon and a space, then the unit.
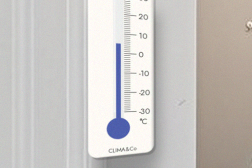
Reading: 5; °C
